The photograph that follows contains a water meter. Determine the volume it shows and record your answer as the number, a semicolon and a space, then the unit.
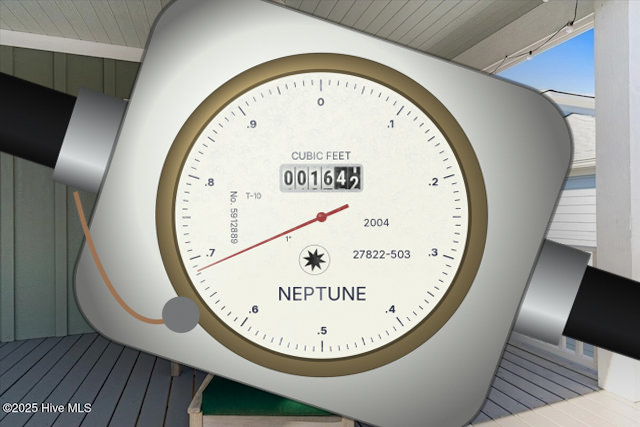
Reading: 1641.68; ft³
